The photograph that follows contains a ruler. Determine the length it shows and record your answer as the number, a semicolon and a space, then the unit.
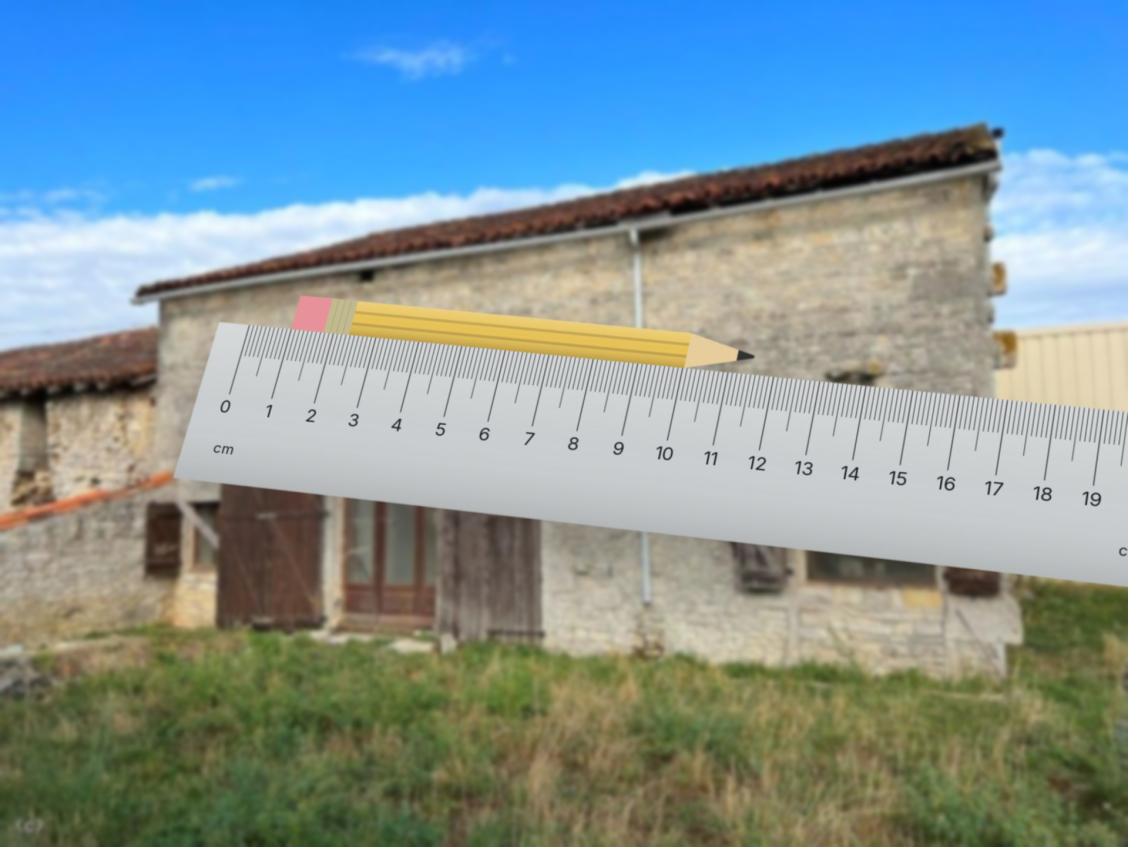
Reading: 10.5; cm
